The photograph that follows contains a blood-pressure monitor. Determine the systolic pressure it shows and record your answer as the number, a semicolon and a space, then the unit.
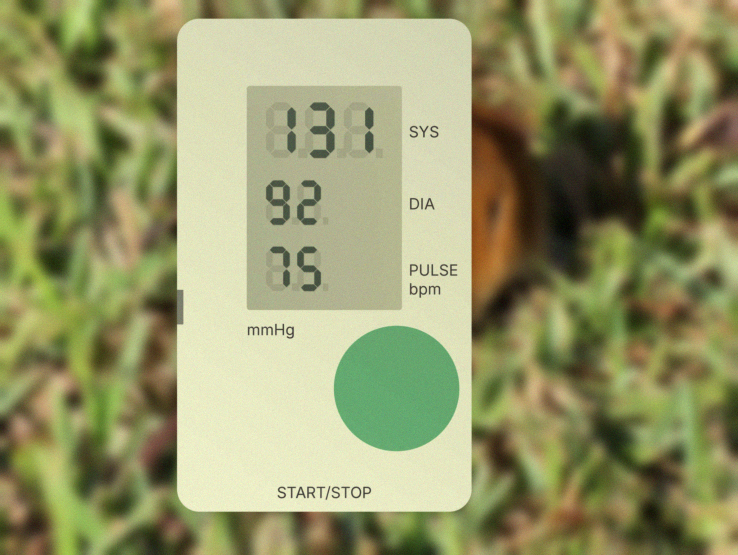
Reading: 131; mmHg
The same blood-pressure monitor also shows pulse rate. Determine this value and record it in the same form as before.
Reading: 75; bpm
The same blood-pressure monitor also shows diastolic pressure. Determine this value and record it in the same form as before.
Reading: 92; mmHg
